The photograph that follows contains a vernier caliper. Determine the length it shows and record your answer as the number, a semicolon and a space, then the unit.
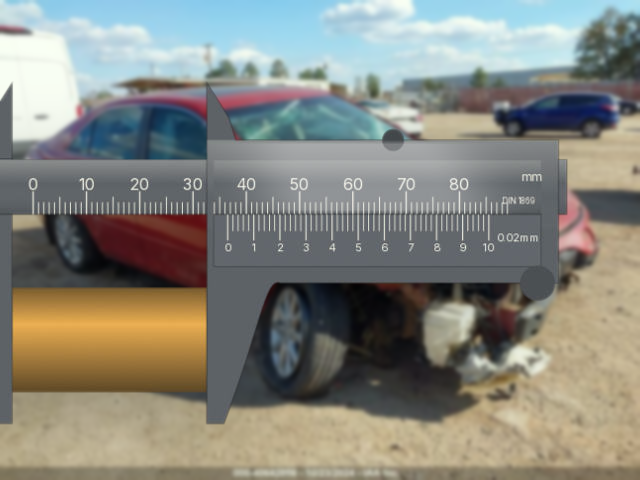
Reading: 36.5; mm
